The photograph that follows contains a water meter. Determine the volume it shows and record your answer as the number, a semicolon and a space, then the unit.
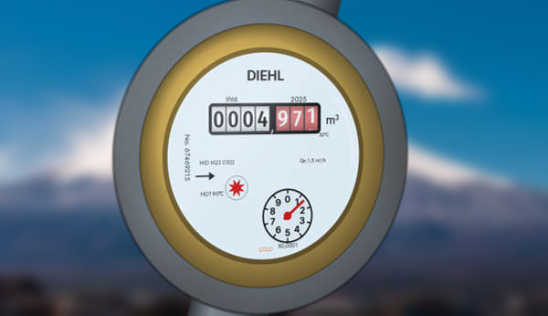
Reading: 4.9711; m³
